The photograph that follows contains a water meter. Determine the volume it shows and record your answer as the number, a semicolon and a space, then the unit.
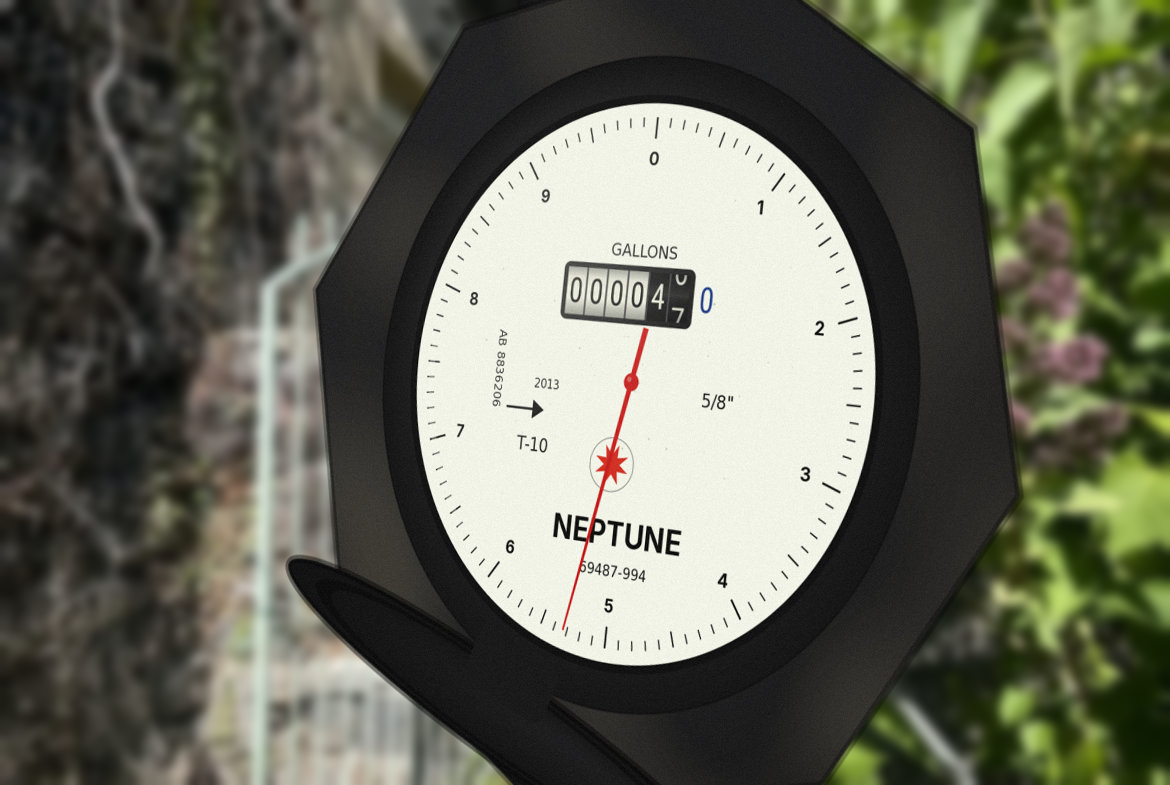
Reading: 465.3; gal
